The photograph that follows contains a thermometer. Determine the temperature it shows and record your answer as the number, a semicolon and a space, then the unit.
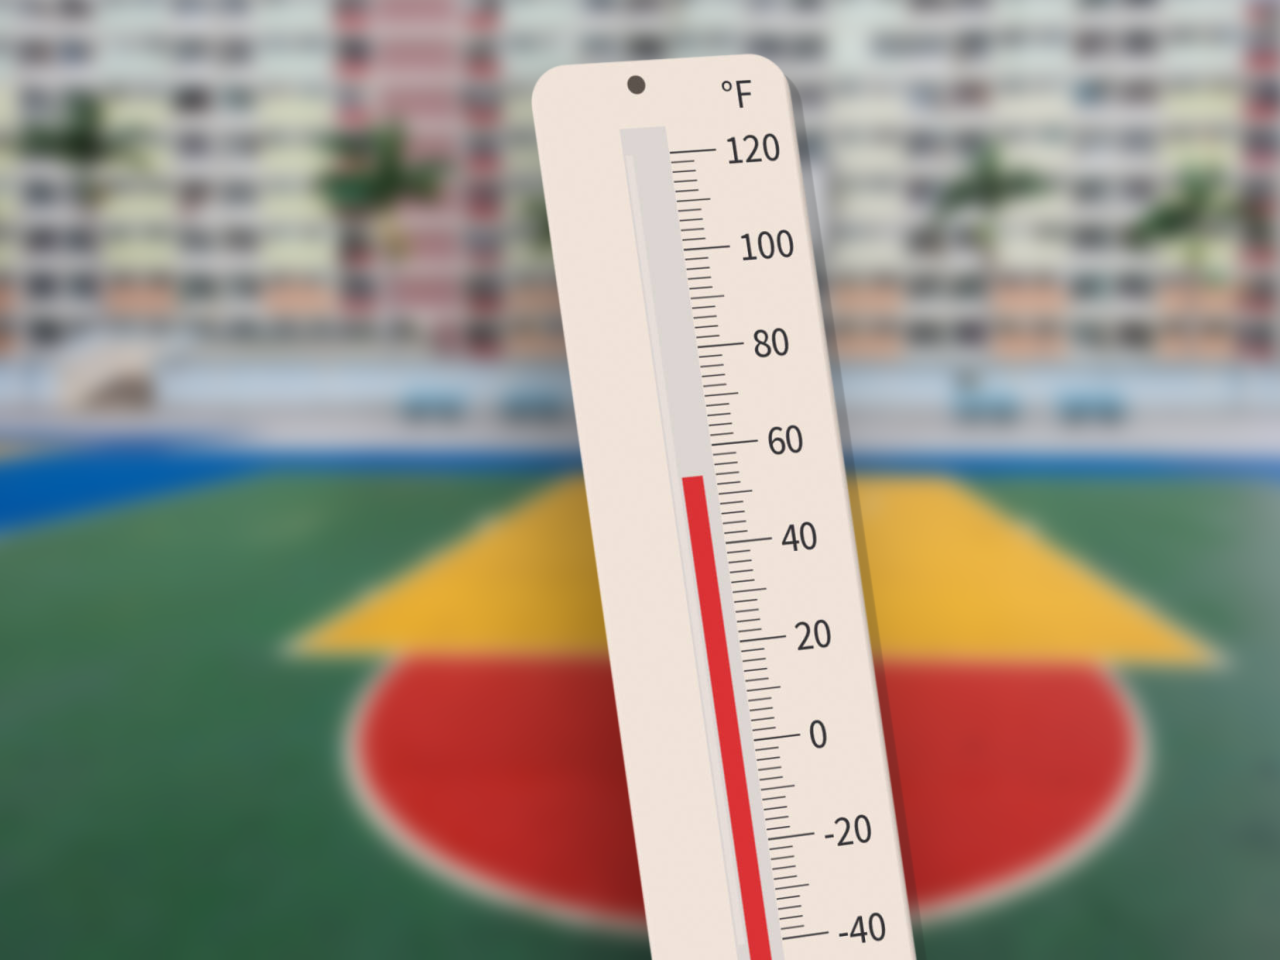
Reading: 54; °F
